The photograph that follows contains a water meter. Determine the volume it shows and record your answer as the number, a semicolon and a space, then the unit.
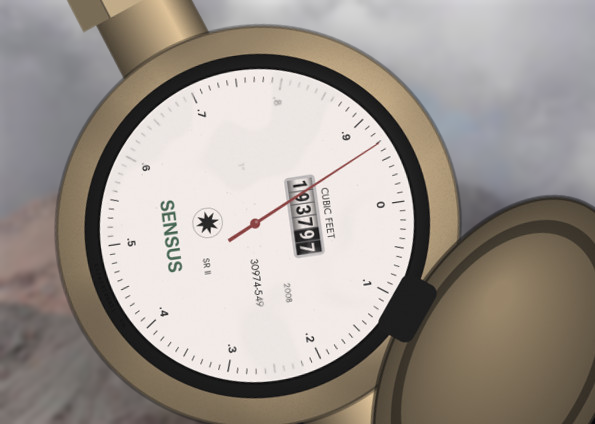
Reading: 193796.93; ft³
